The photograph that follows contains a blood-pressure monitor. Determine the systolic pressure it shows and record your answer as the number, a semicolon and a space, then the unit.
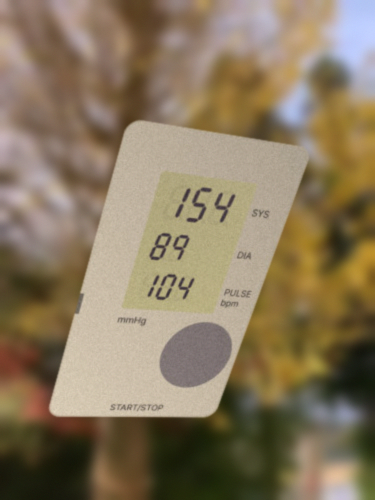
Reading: 154; mmHg
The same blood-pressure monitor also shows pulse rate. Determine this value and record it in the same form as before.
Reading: 104; bpm
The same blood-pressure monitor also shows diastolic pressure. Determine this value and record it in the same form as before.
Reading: 89; mmHg
